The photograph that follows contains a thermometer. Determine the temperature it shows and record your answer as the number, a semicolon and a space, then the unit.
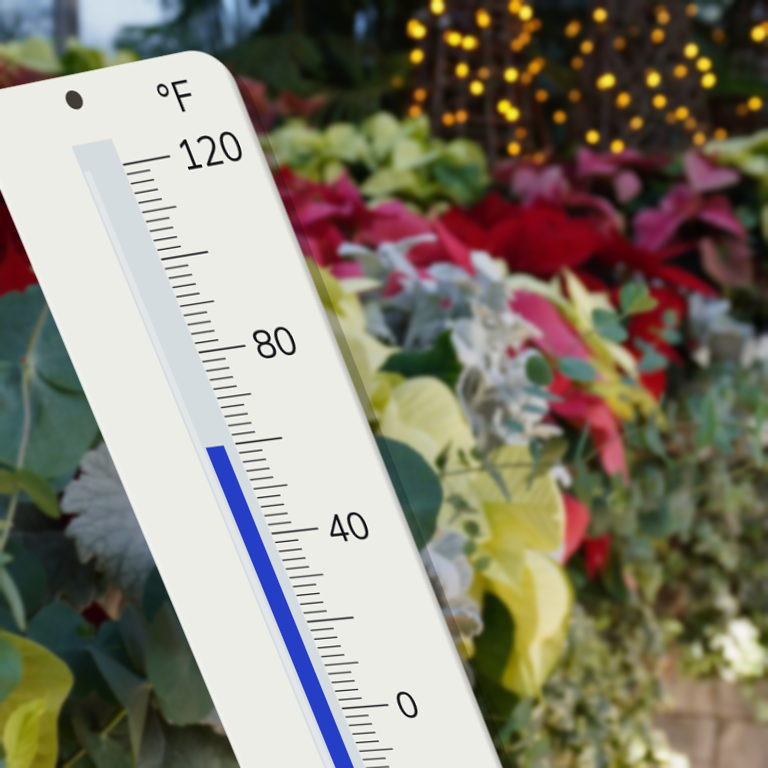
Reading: 60; °F
